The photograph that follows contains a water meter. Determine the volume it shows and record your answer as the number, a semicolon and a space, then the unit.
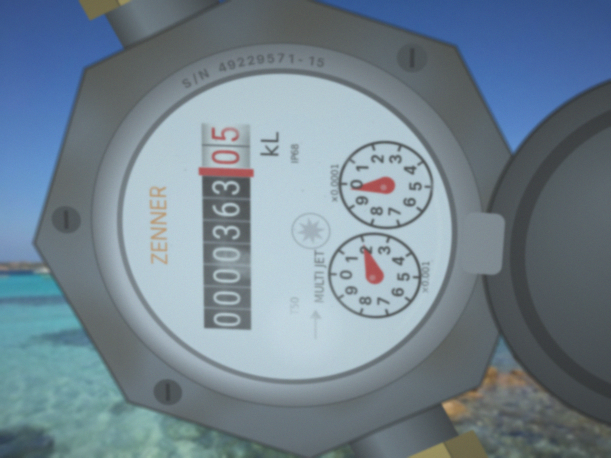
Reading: 363.0519; kL
